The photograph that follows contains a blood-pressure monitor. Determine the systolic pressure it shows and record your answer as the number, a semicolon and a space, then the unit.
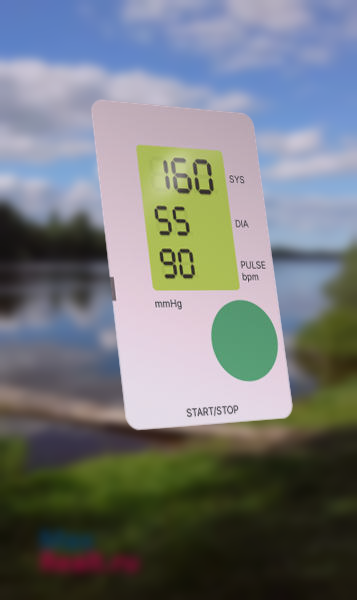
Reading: 160; mmHg
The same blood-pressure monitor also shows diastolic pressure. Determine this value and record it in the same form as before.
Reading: 55; mmHg
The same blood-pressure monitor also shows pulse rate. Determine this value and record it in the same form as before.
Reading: 90; bpm
